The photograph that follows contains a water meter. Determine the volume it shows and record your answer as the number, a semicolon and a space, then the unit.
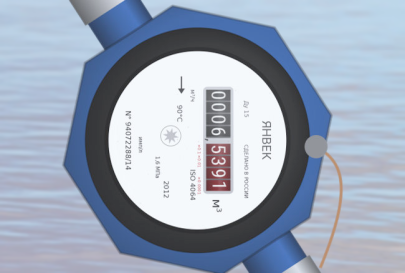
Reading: 6.5391; m³
